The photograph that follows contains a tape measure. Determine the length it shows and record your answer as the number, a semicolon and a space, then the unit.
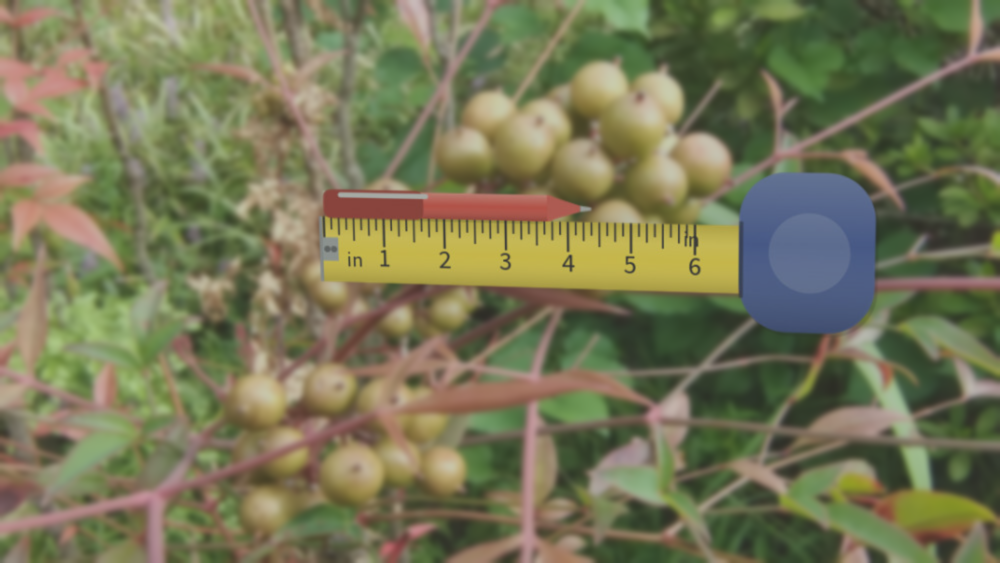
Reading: 4.375; in
